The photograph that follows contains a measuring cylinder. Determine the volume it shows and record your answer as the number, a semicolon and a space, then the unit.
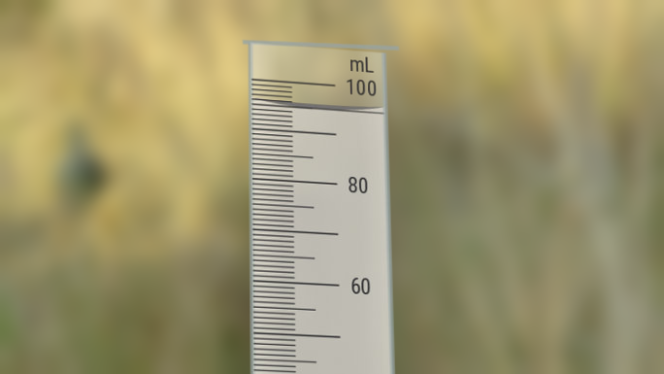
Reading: 95; mL
